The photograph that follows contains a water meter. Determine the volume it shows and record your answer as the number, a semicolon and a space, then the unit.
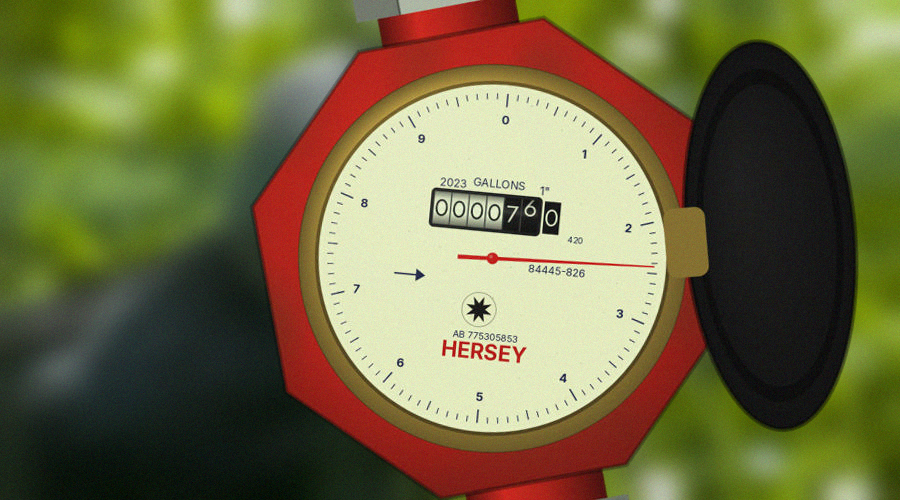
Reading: 762.4; gal
